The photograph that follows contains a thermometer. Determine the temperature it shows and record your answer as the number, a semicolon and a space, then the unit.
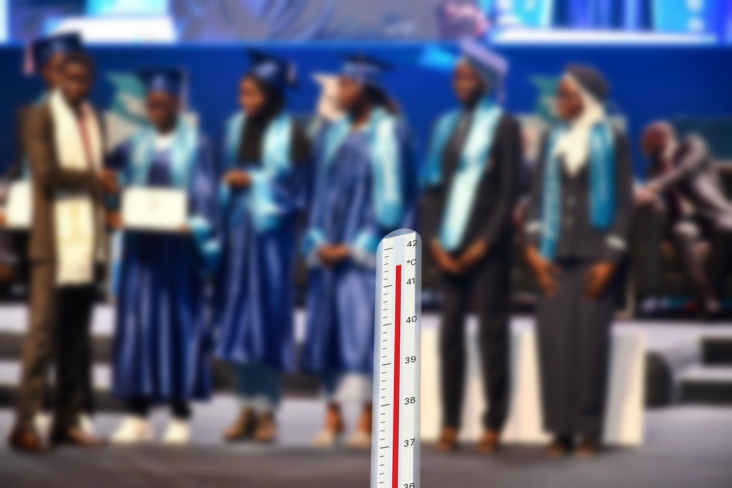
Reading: 41.5; °C
